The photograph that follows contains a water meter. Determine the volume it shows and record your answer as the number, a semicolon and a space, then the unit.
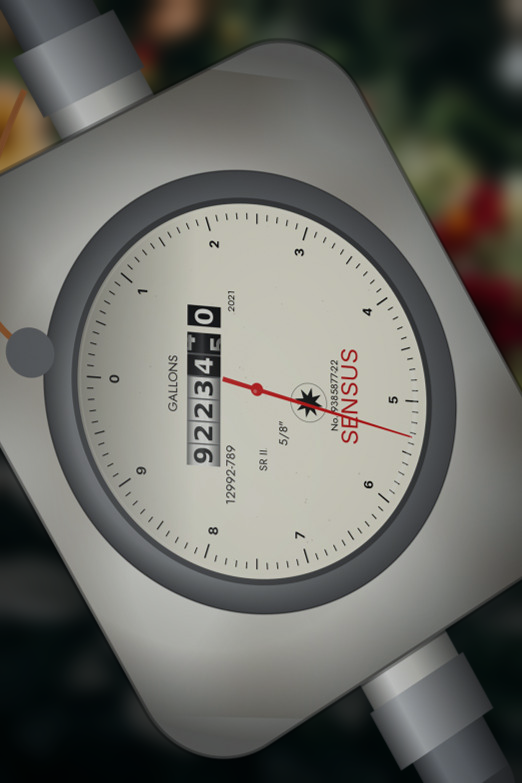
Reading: 9223445.3; gal
